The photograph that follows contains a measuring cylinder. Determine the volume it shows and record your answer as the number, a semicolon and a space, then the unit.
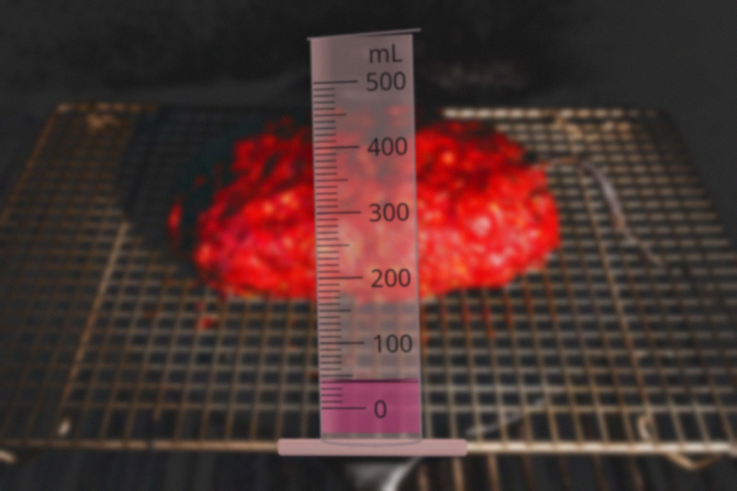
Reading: 40; mL
